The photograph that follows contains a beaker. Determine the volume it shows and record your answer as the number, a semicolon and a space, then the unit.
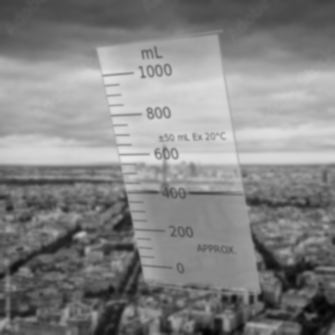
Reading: 400; mL
